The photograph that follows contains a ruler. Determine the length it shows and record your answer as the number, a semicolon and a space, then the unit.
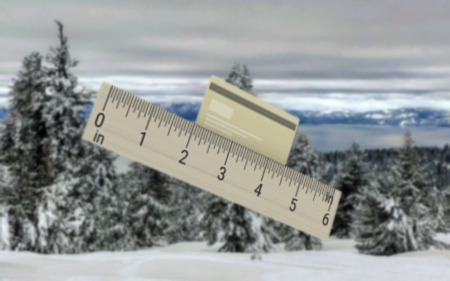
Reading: 2.5; in
